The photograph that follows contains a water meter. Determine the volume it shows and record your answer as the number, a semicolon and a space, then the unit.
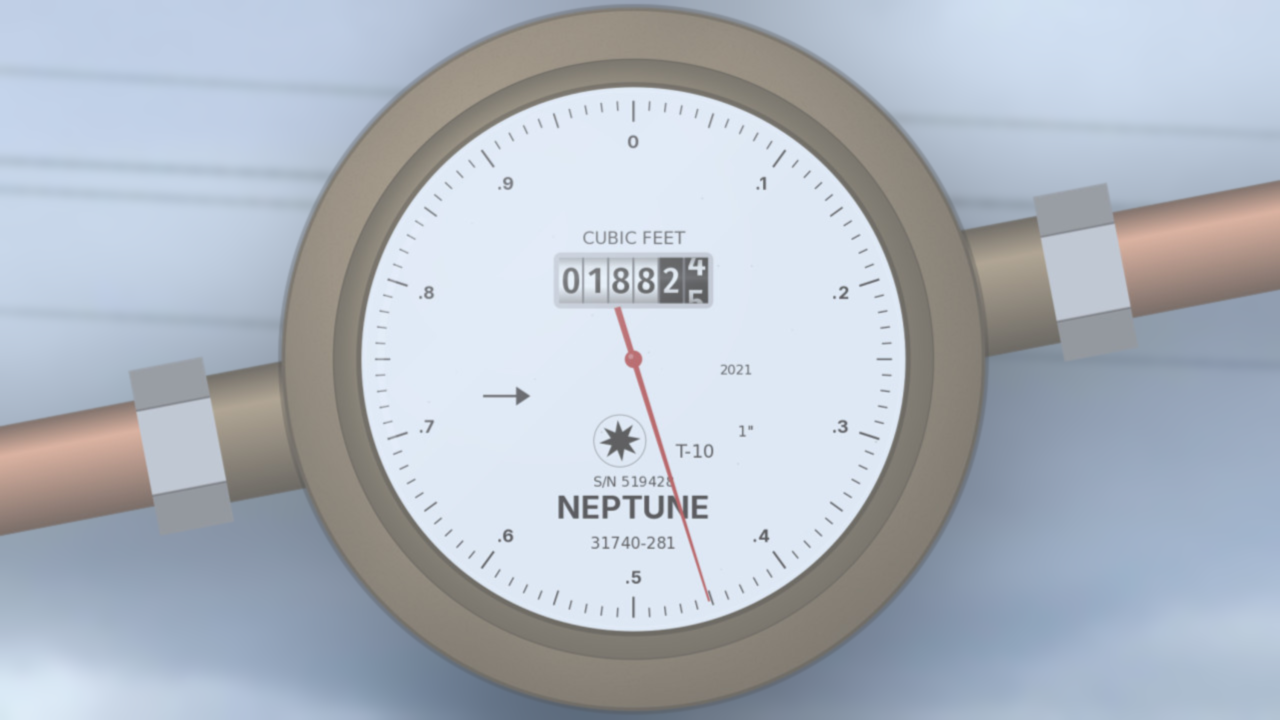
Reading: 18824.45; ft³
